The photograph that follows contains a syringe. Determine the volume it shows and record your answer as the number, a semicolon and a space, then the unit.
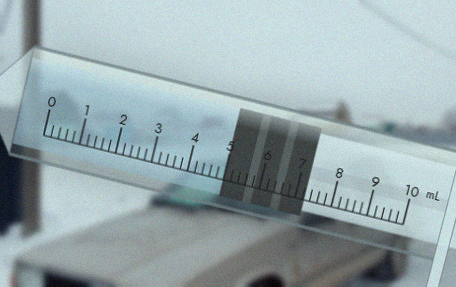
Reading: 5; mL
